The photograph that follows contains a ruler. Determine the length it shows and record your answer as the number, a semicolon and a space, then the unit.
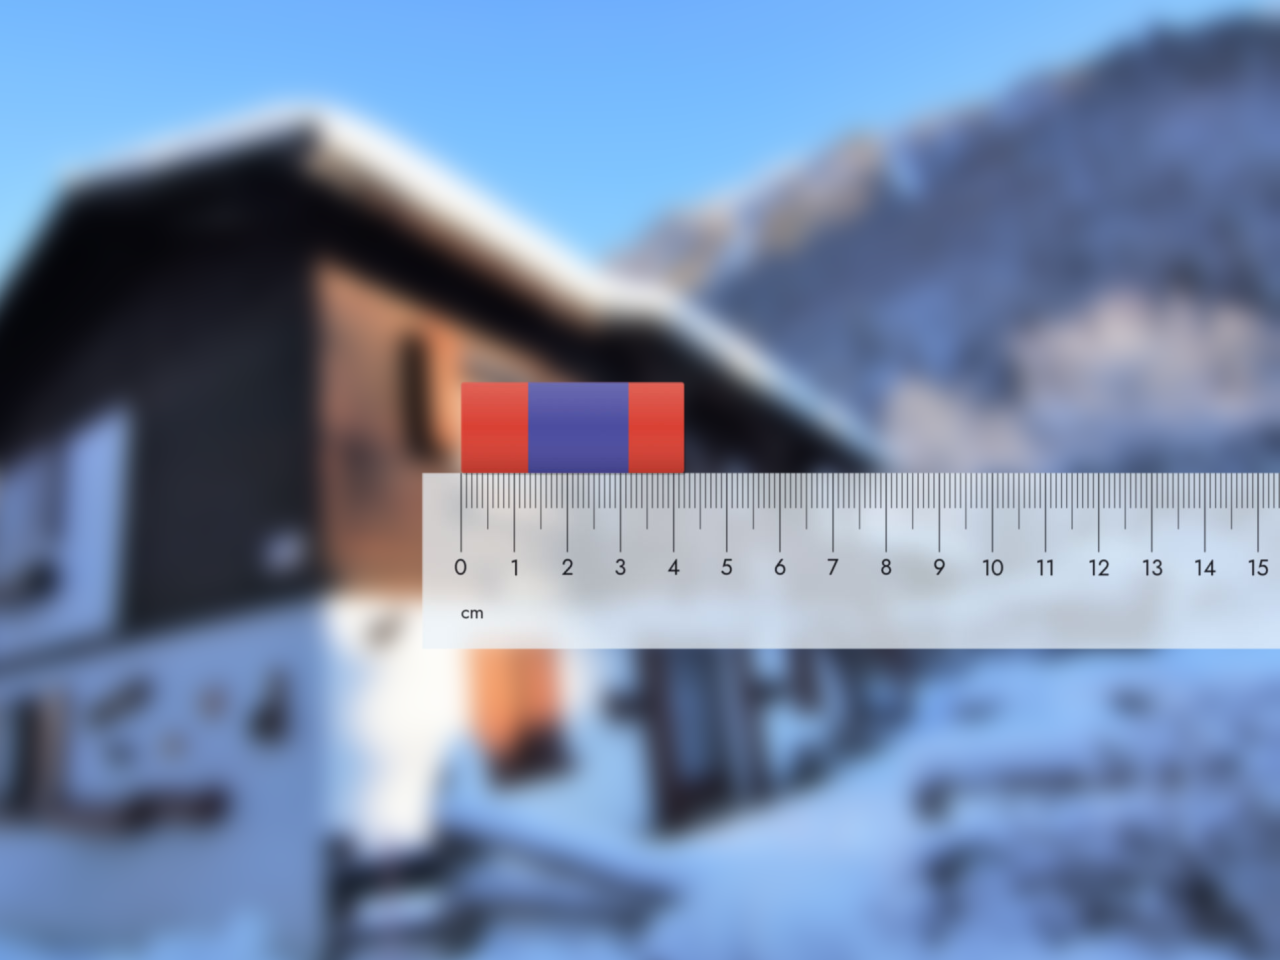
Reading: 4.2; cm
